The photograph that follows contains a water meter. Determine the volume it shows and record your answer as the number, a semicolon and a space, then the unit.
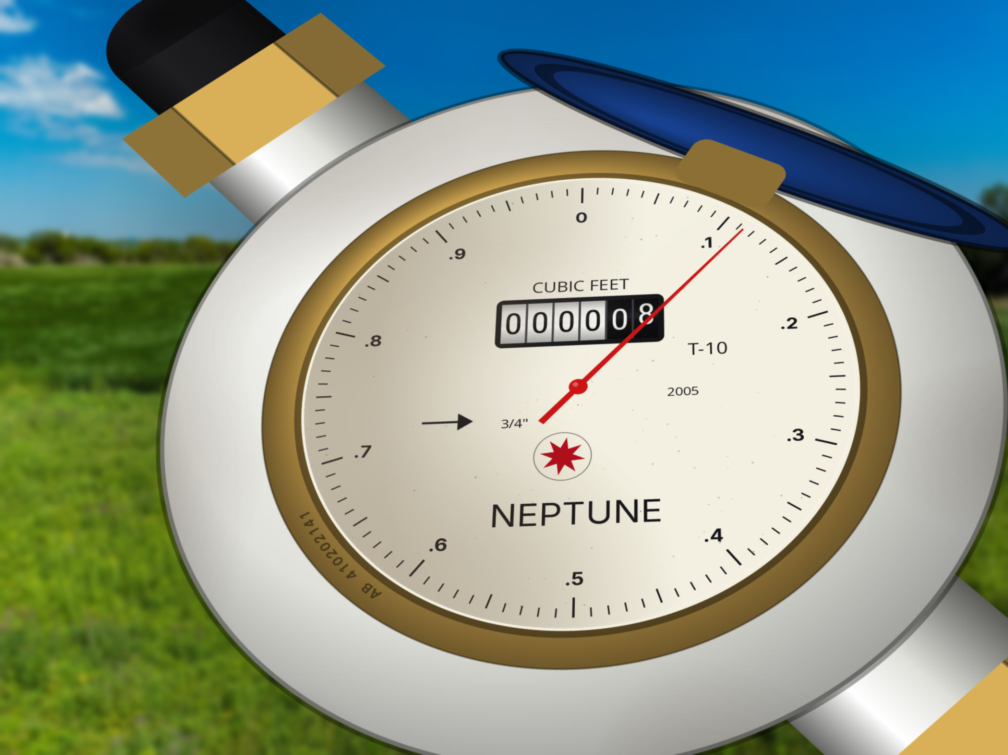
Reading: 8.11; ft³
